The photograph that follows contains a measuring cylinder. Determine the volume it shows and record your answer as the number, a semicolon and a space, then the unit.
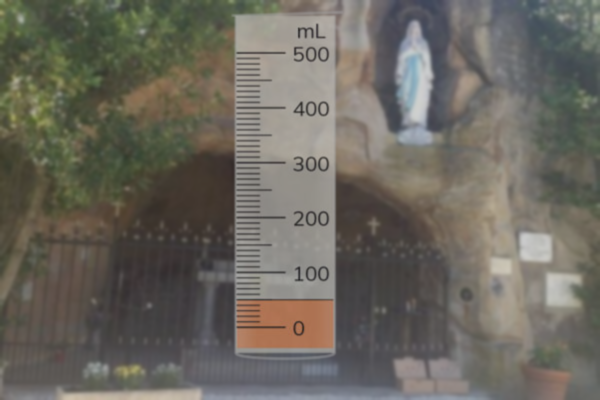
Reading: 50; mL
